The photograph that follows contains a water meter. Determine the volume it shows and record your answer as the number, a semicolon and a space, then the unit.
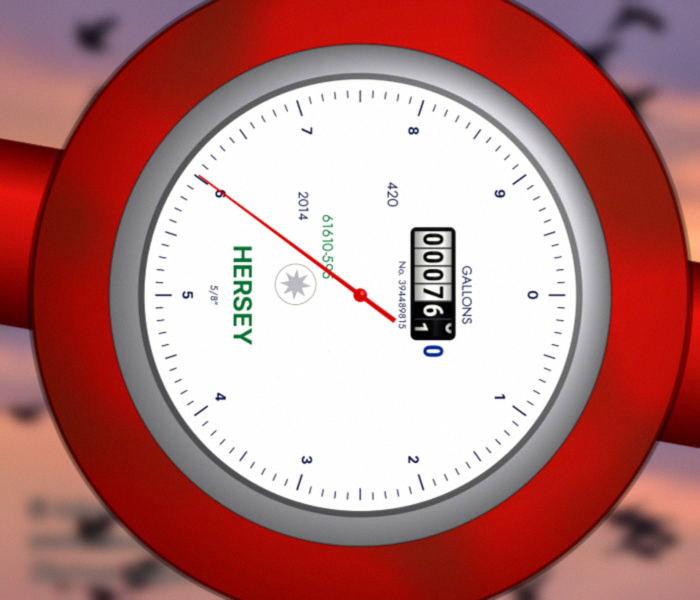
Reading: 7606.0; gal
